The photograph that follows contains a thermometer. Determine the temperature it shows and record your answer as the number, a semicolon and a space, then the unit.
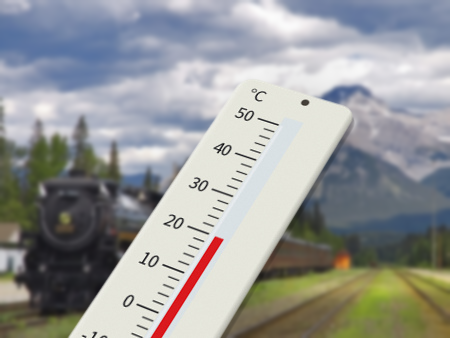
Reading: 20; °C
